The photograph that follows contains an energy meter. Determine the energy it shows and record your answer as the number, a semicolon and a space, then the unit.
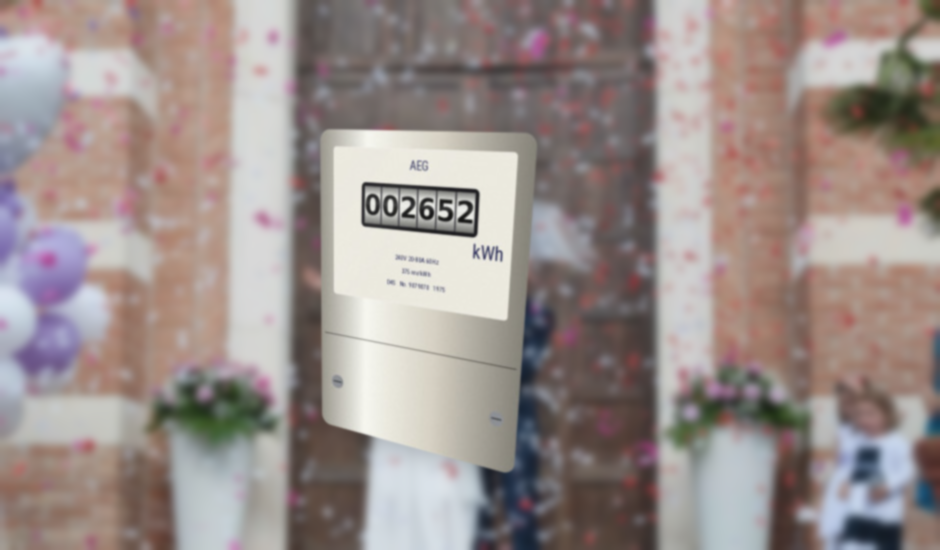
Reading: 2652; kWh
